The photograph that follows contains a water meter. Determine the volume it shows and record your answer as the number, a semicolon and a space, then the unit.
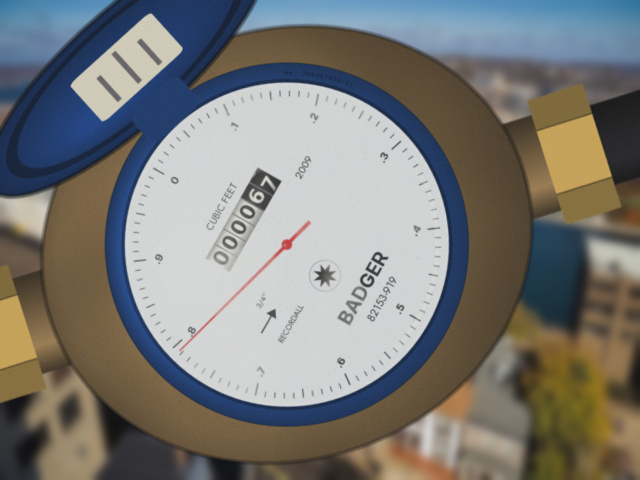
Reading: 66.79; ft³
